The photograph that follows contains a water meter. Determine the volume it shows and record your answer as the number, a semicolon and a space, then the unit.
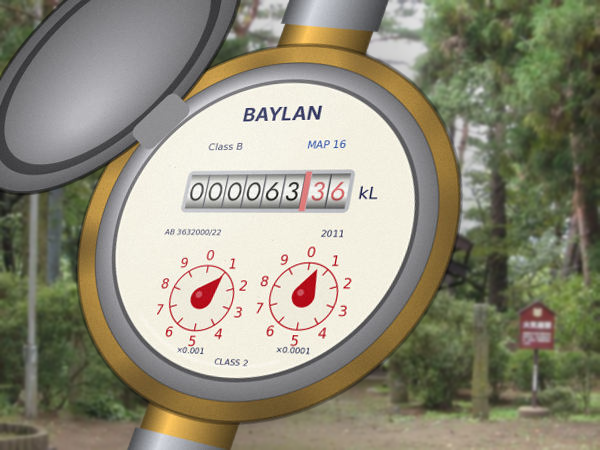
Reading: 63.3610; kL
